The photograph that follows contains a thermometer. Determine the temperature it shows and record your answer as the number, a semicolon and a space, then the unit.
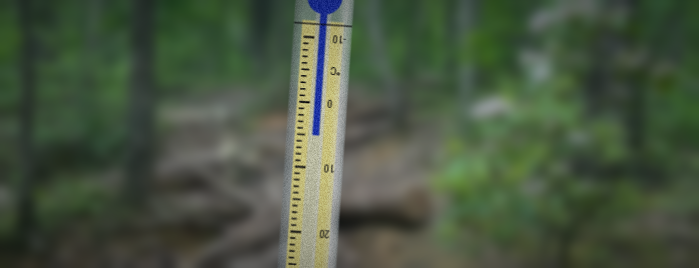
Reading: 5; °C
